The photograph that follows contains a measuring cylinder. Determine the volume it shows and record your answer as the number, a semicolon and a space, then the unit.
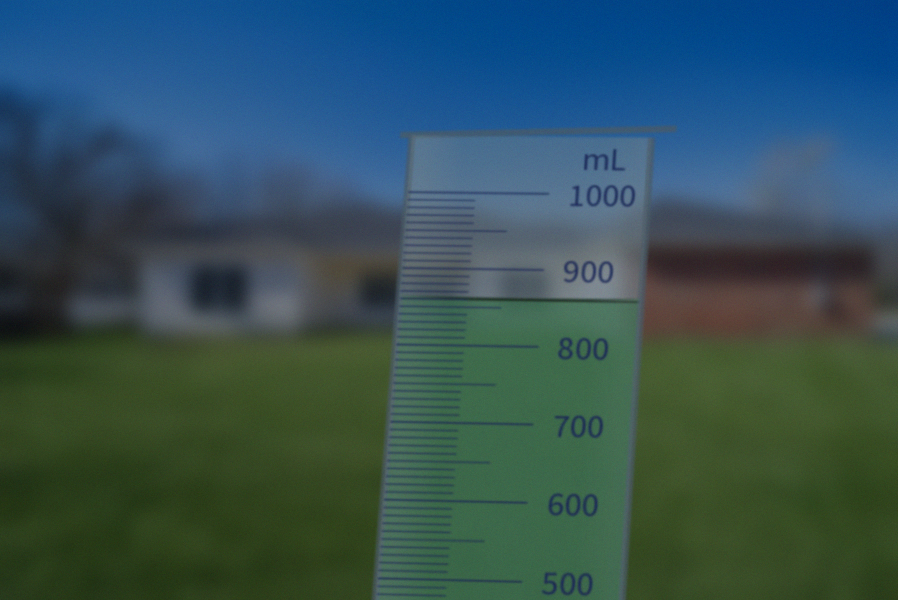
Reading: 860; mL
